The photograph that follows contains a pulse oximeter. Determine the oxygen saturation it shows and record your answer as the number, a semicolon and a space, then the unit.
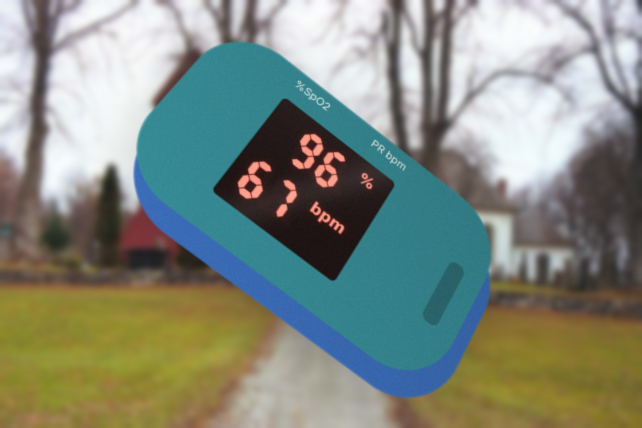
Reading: 96; %
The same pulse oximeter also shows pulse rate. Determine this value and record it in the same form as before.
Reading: 67; bpm
